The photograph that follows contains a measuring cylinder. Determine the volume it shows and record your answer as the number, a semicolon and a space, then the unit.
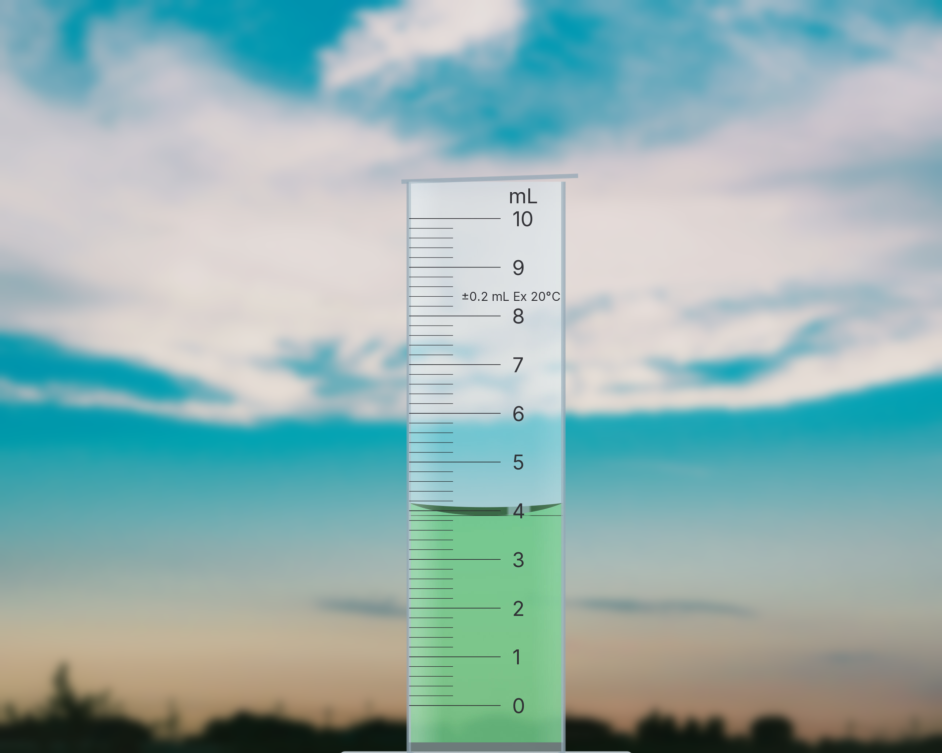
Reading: 3.9; mL
